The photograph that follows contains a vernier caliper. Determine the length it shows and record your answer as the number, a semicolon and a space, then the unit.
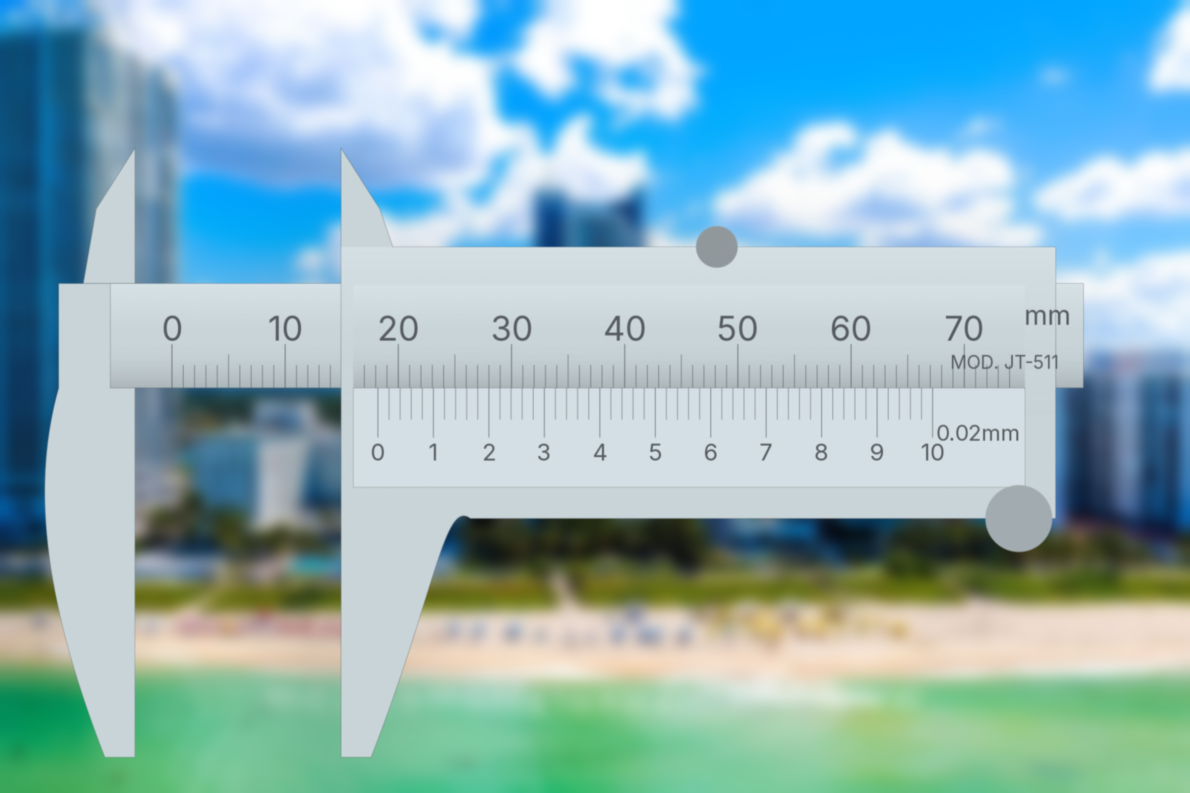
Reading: 18.2; mm
